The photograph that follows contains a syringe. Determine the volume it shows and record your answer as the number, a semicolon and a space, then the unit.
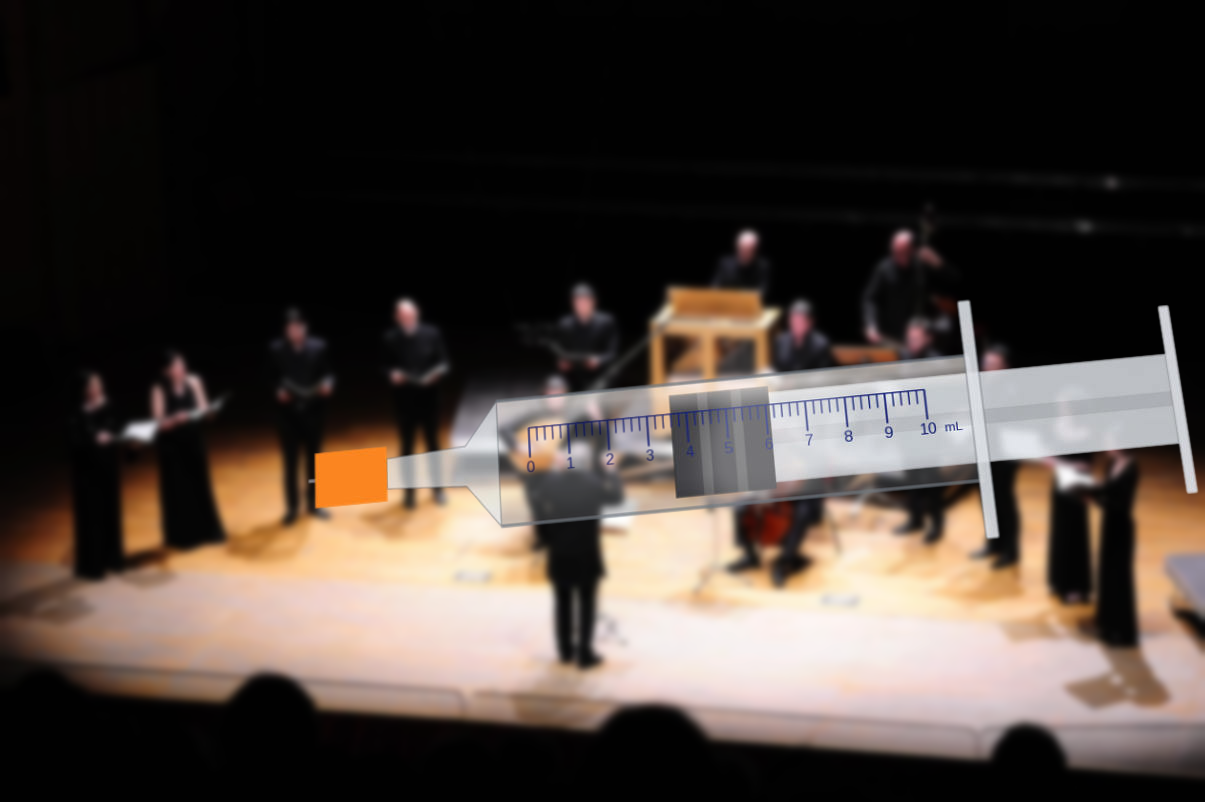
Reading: 3.6; mL
